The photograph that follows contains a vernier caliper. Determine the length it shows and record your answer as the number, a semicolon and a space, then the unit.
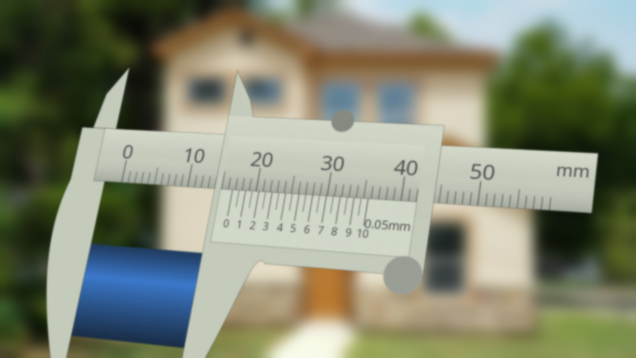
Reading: 16.6; mm
